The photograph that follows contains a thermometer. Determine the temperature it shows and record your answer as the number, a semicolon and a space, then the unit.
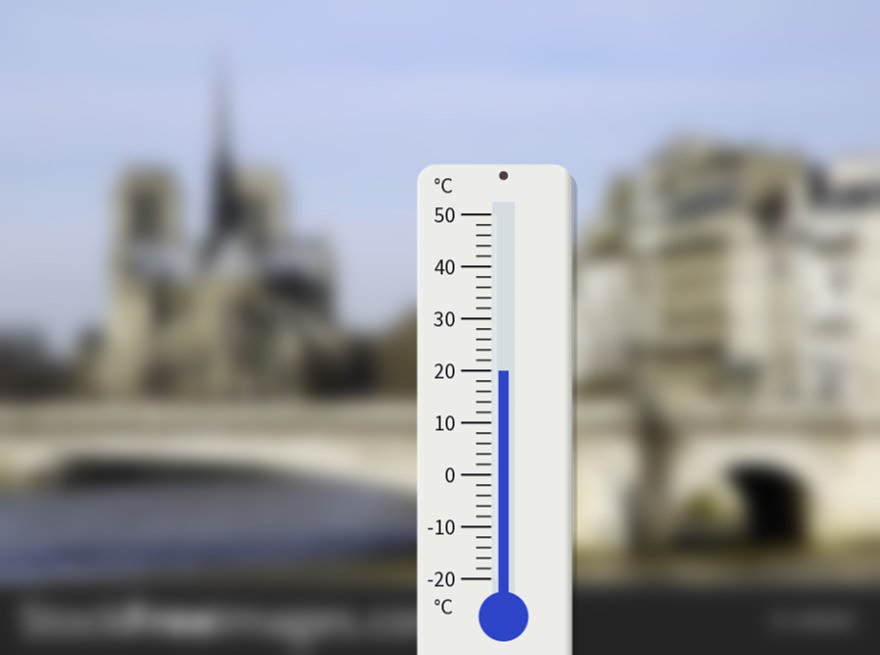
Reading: 20; °C
